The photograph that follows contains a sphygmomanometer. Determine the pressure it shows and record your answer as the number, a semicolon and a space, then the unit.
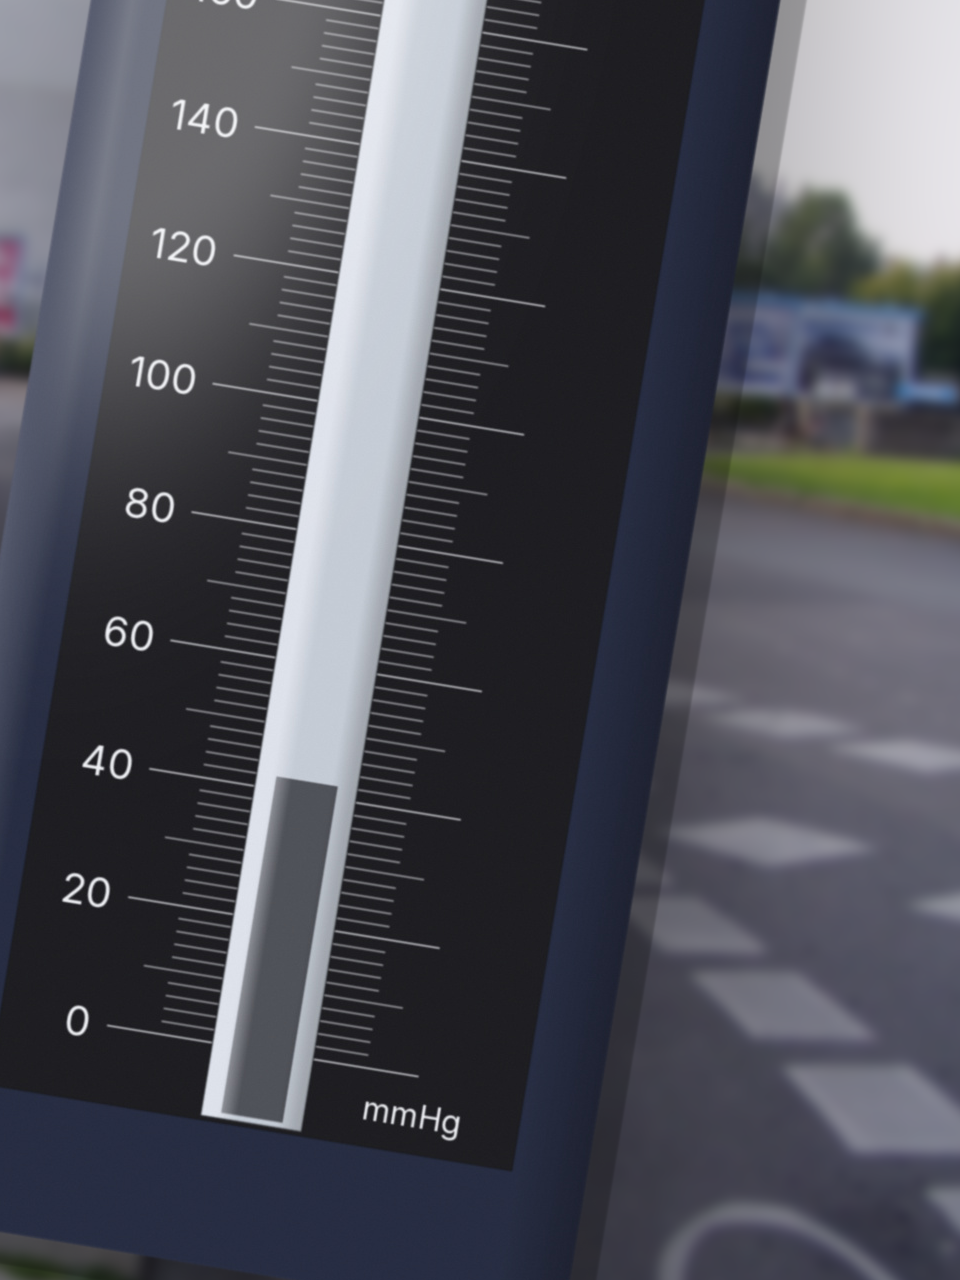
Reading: 42; mmHg
